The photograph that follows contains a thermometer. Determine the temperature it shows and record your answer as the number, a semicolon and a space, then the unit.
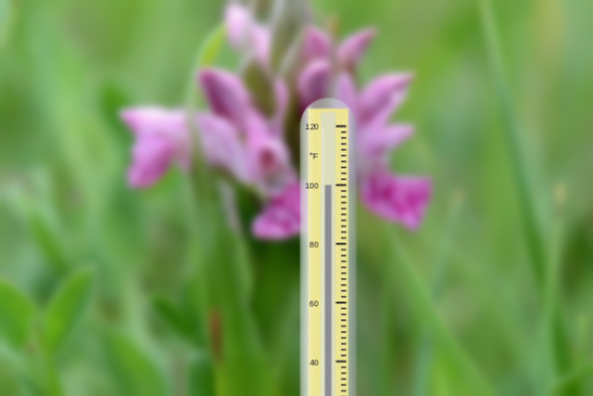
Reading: 100; °F
